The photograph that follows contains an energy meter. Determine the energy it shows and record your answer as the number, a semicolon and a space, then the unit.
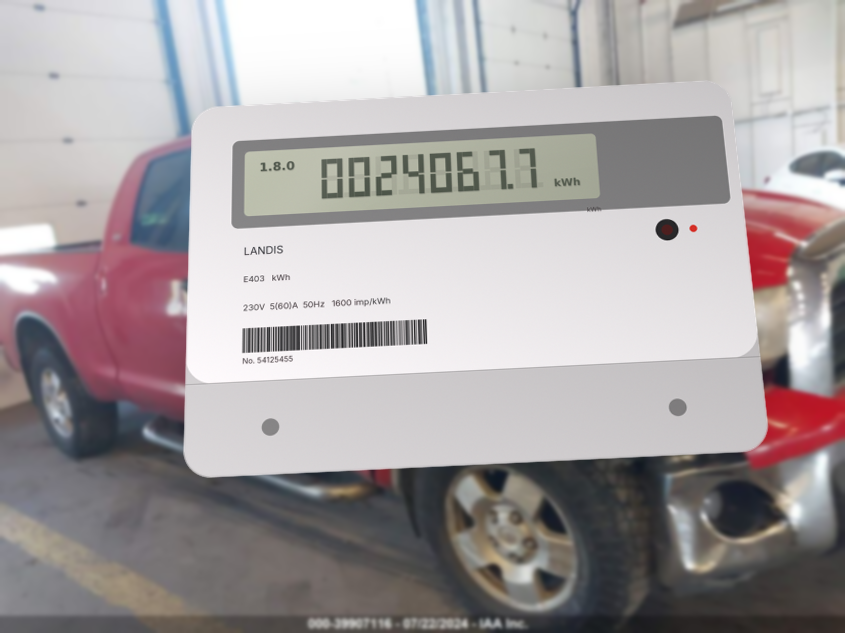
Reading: 24067.7; kWh
